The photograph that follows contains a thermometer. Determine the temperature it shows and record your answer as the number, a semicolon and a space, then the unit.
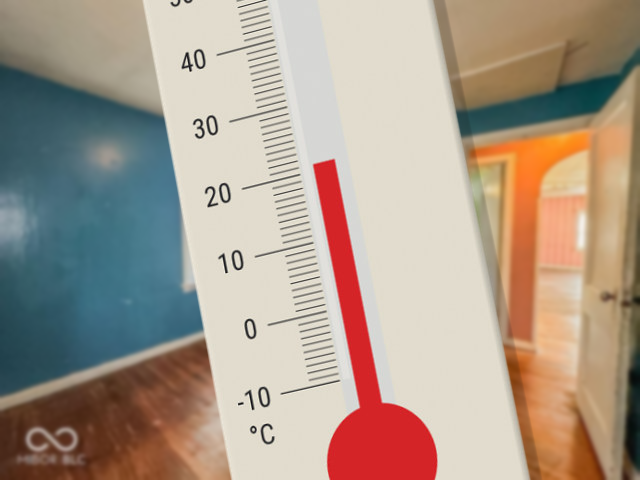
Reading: 21; °C
